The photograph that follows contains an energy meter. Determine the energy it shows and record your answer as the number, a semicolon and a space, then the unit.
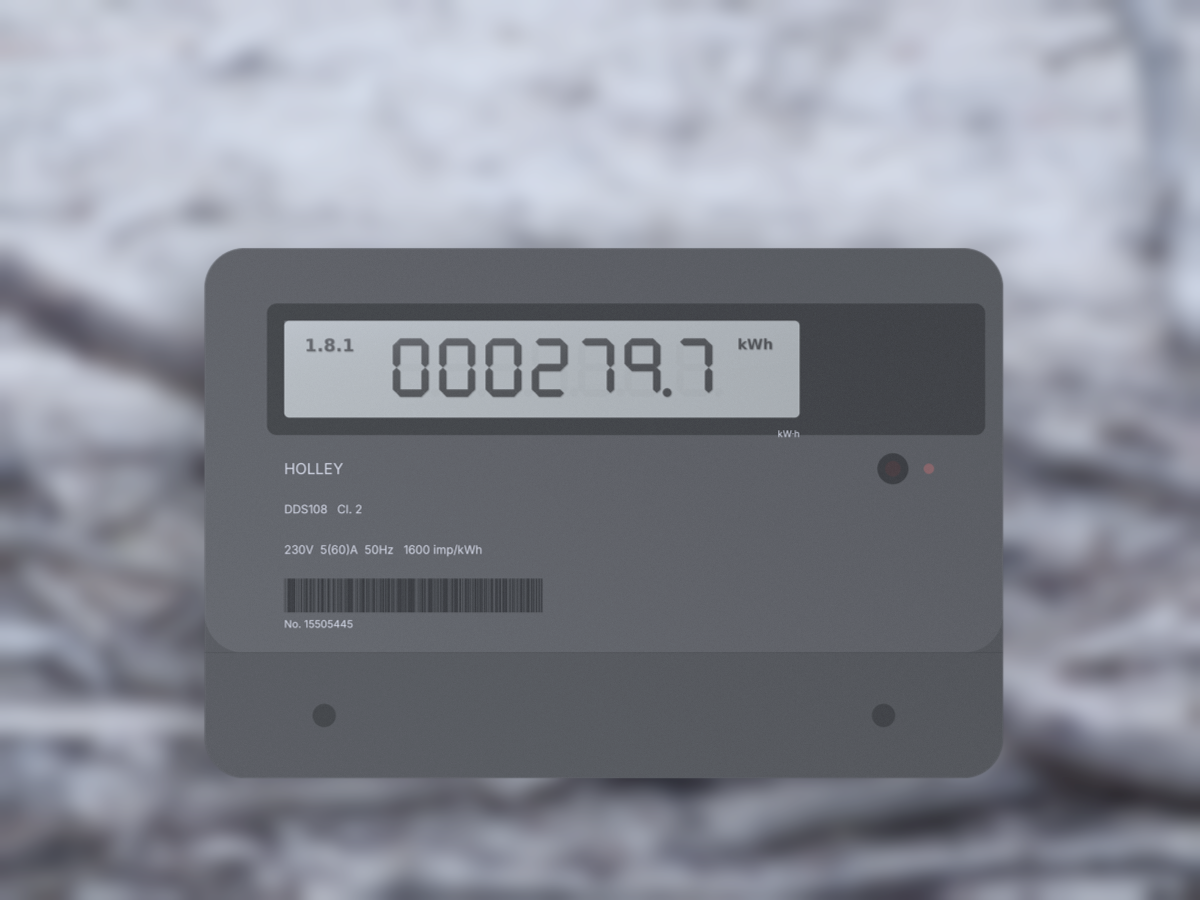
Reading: 279.7; kWh
